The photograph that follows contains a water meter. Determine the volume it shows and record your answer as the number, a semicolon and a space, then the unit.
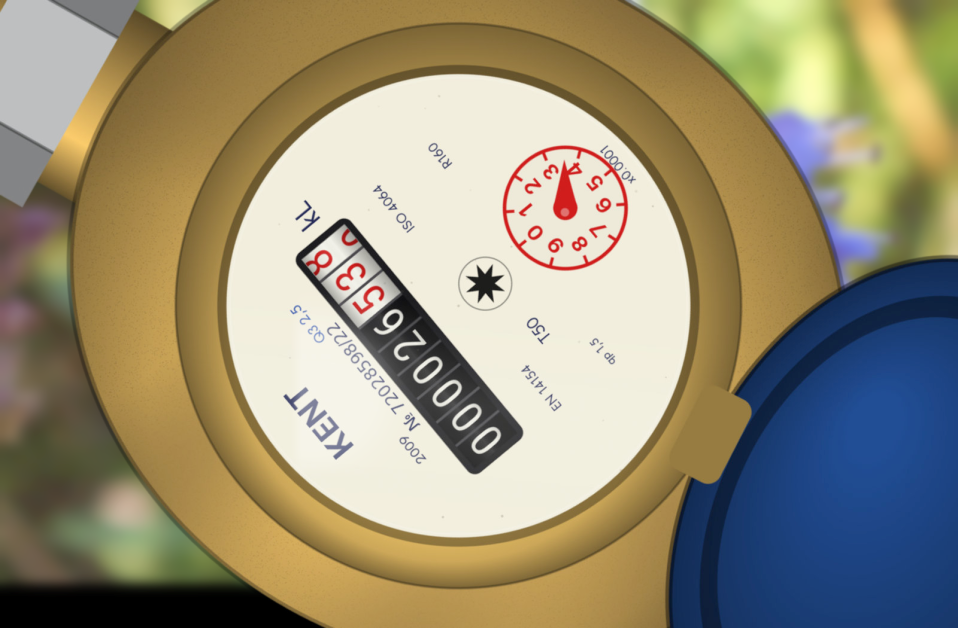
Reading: 26.5383; kL
